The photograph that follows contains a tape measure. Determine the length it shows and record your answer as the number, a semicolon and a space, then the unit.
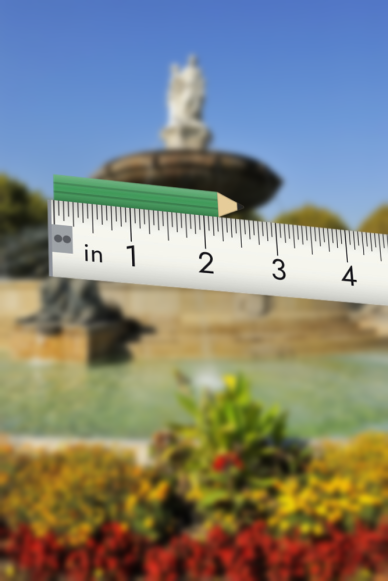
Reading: 2.5625; in
